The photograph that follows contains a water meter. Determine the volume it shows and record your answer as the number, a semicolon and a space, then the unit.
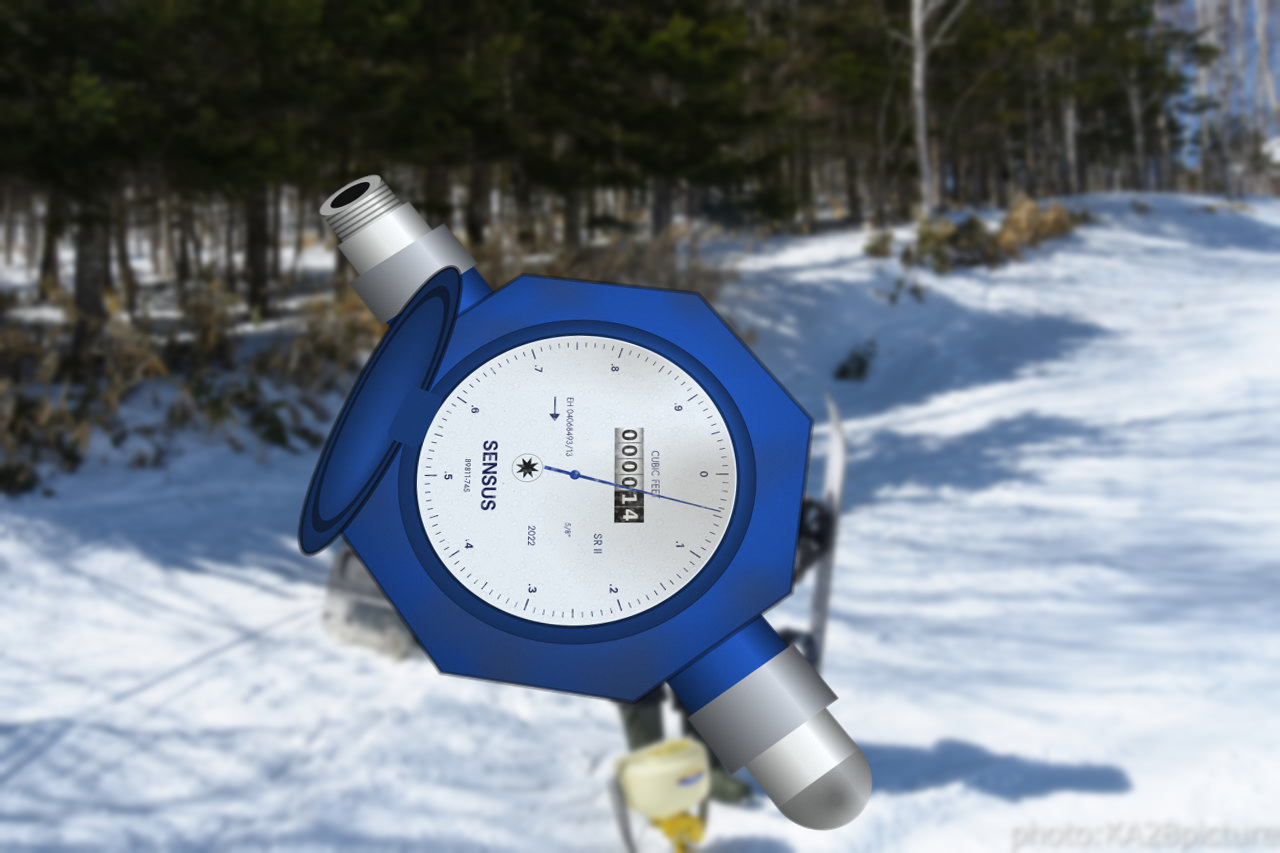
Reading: 14.04; ft³
